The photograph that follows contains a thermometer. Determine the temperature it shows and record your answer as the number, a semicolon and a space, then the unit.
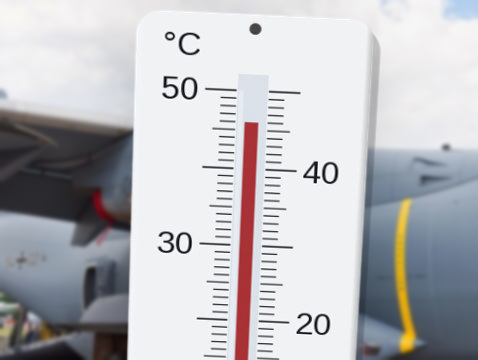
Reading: 46; °C
